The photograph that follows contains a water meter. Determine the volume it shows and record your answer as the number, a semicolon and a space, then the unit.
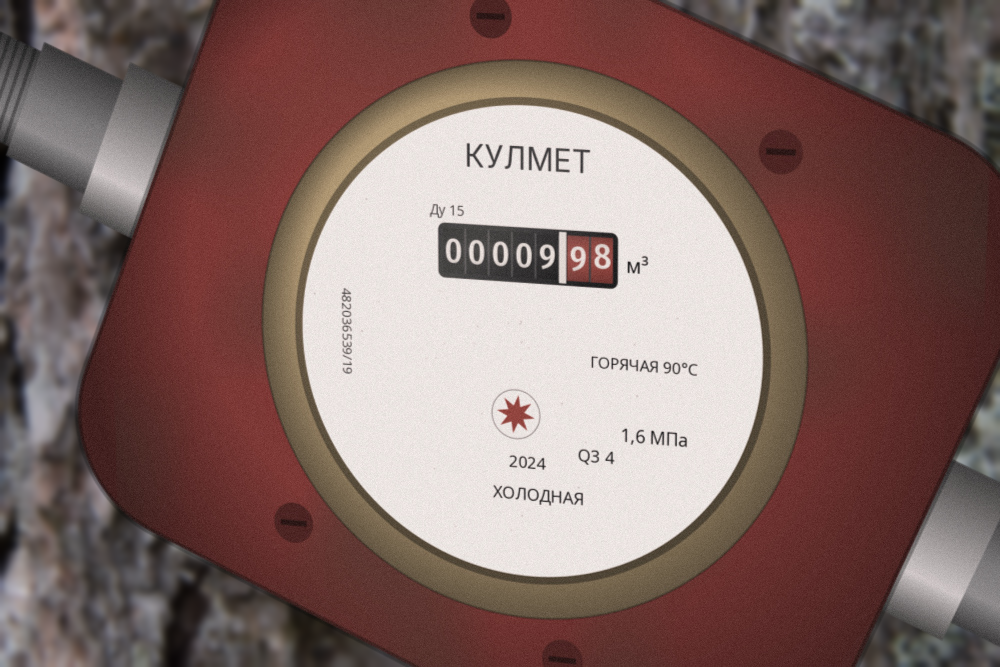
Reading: 9.98; m³
